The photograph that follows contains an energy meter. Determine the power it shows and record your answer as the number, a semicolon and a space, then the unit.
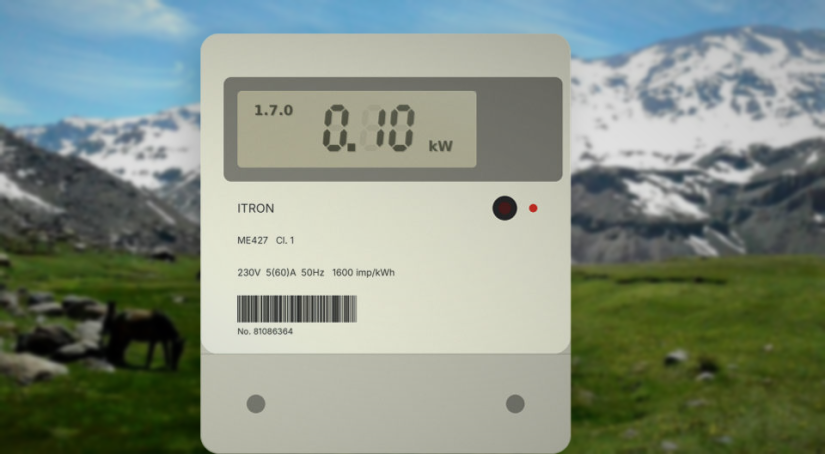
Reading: 0.10; kW
